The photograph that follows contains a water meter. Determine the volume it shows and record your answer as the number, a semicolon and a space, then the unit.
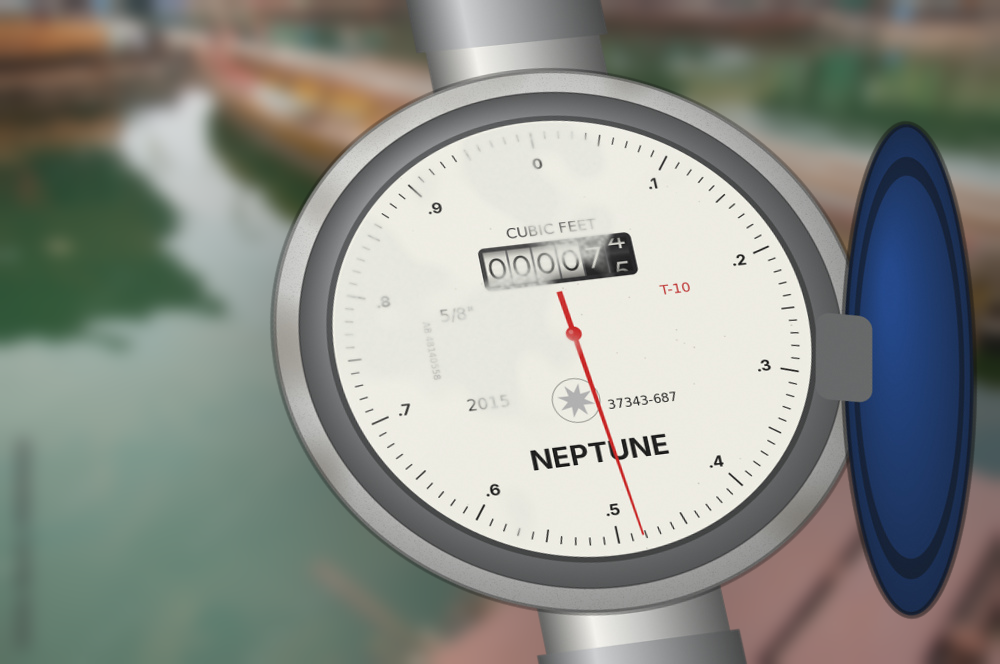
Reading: 74.48; ft³
